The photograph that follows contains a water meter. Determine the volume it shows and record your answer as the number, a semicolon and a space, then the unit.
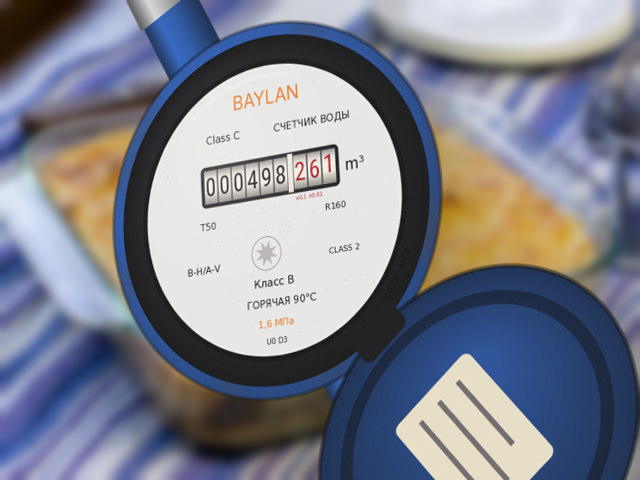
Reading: 498.261; m³
